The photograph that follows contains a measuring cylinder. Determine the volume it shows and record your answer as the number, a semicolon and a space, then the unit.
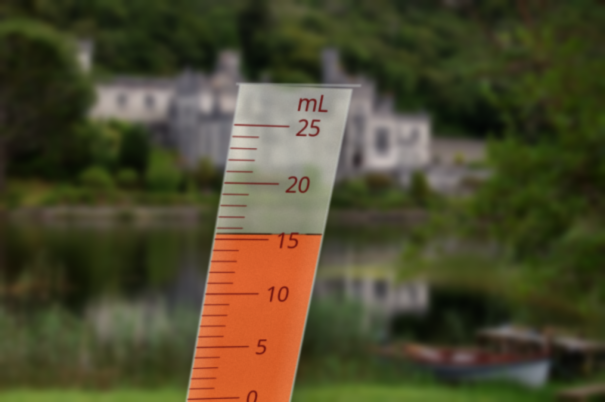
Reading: 15.5; mL
